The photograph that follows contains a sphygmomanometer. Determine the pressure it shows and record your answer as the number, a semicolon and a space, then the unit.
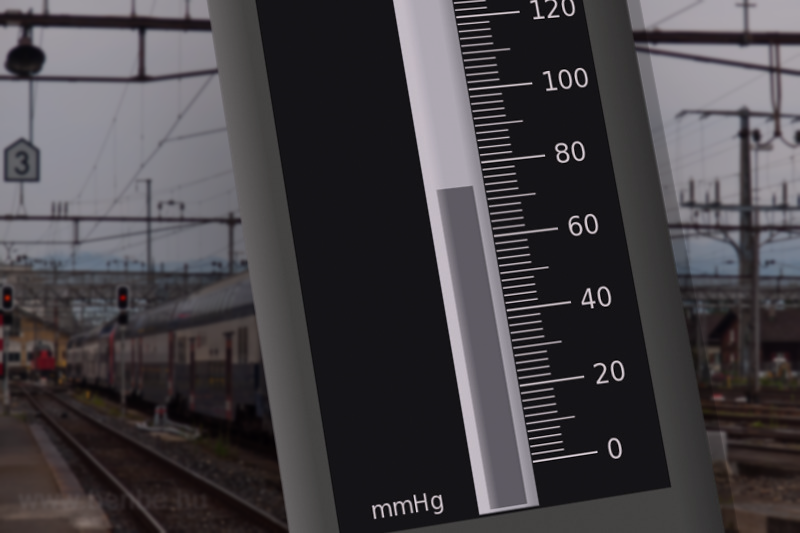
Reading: 74; mmHg
